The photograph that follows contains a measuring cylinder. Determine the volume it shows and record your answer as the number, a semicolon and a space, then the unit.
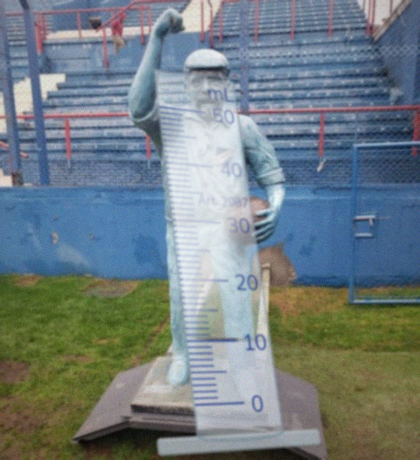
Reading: 10; mL
